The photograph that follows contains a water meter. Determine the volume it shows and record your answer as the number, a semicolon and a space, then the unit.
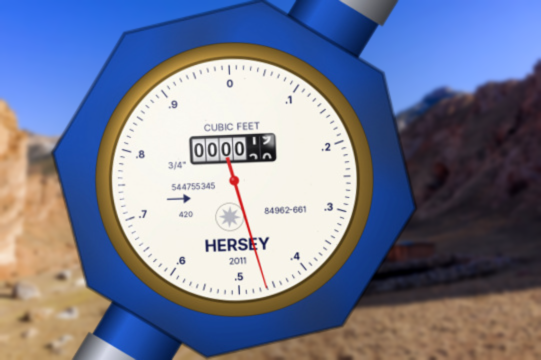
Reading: 19.46; ft³
